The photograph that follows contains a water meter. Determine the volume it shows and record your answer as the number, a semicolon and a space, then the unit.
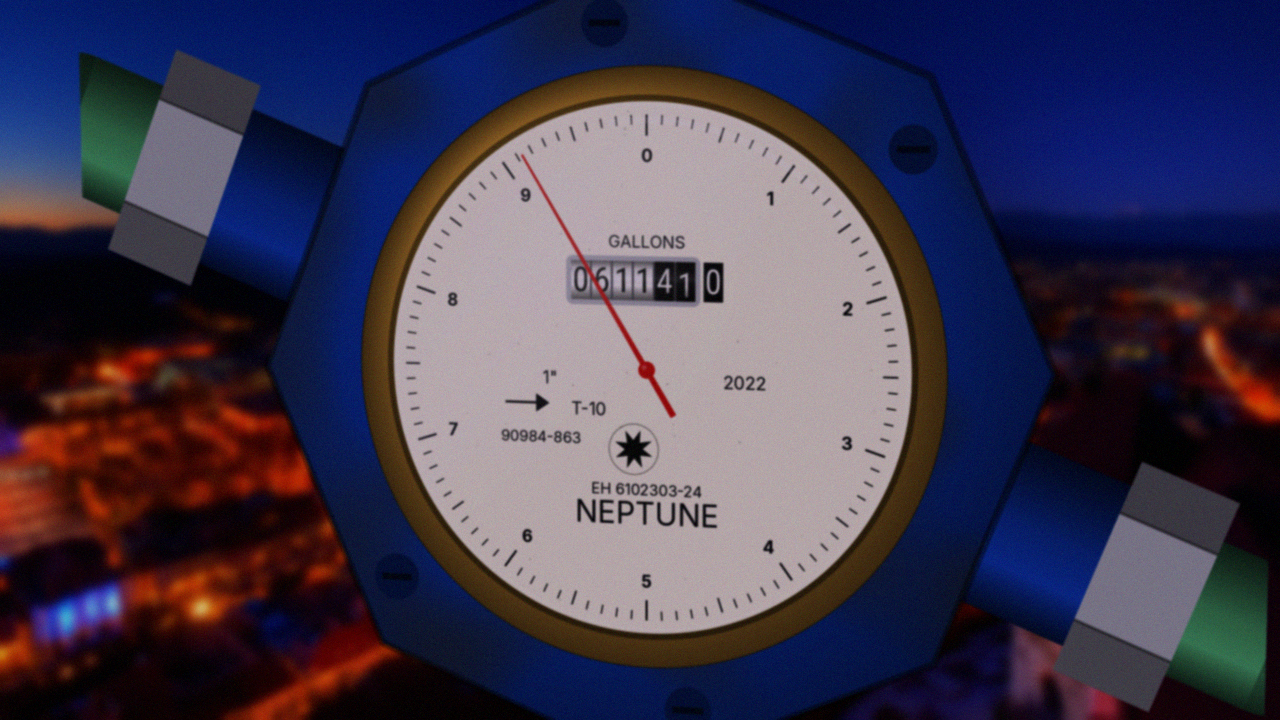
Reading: 611409.1; gal
